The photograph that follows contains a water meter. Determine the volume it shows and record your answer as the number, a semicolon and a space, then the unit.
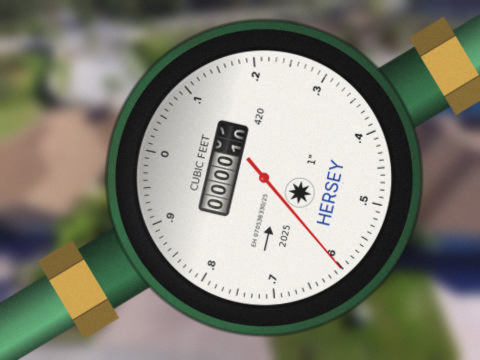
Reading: 9.60; ft³
